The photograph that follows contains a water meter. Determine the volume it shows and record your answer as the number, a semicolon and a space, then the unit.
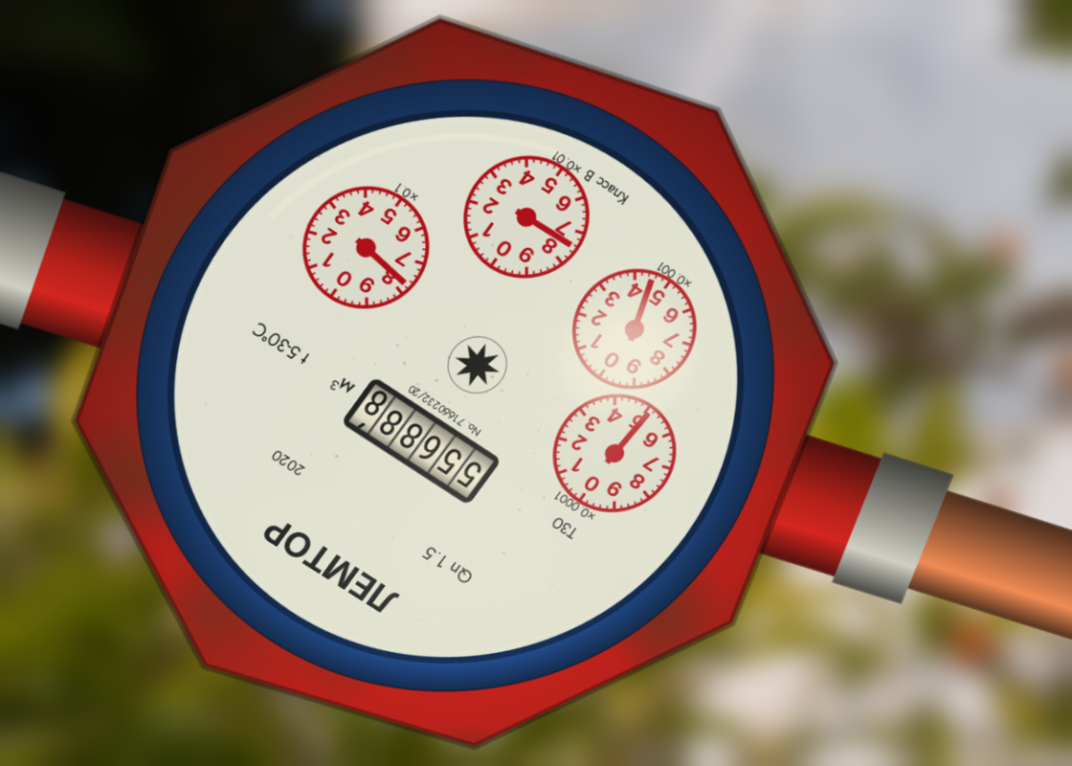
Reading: 556887.7745; m³
